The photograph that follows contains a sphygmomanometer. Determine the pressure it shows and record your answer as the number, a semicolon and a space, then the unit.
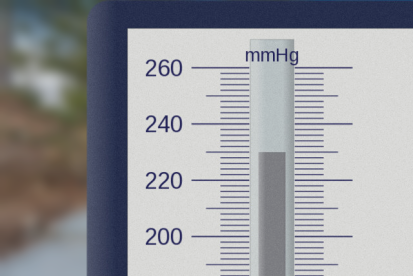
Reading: 230; mmHg
